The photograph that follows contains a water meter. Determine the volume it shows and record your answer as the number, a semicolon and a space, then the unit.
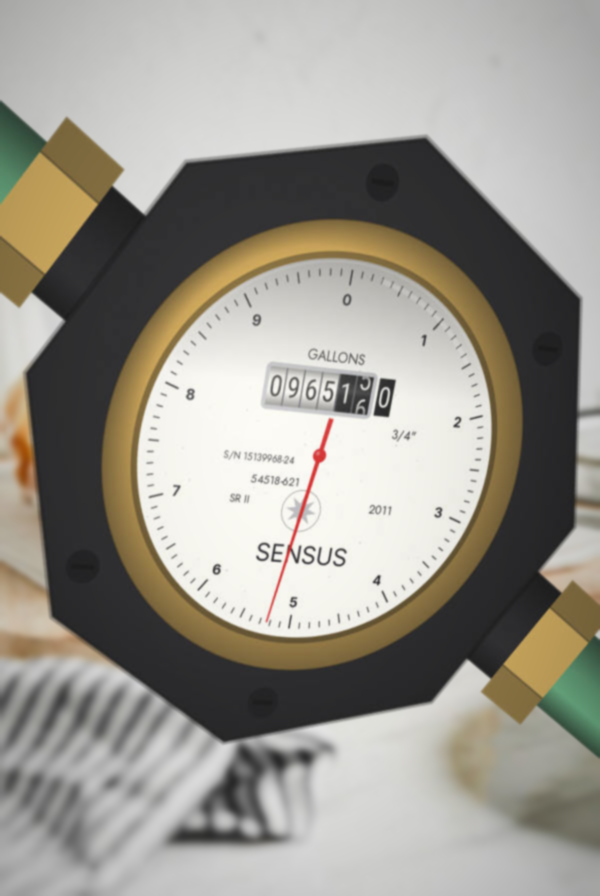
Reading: 965155.2; gal
